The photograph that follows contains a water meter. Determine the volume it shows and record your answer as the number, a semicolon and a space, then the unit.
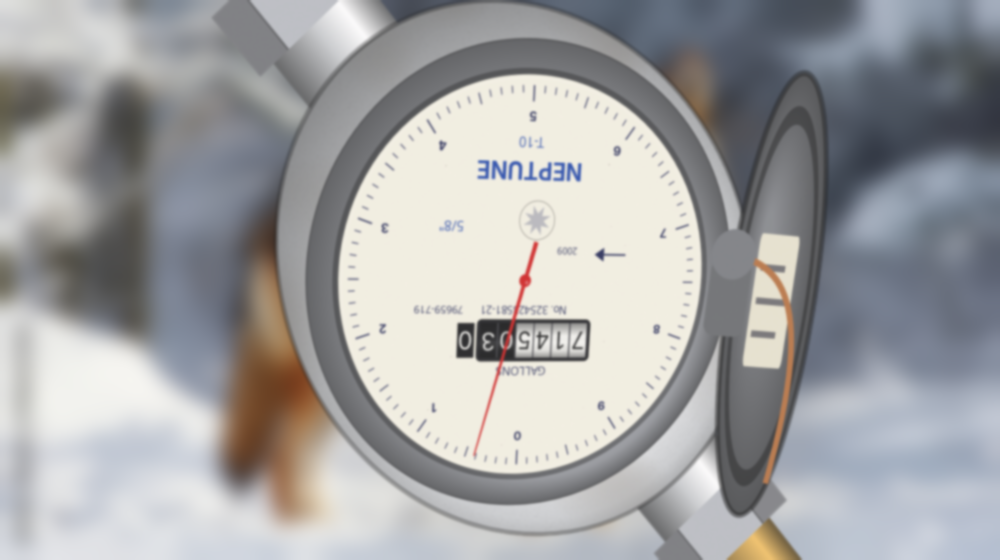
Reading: 7145030.4; gal
